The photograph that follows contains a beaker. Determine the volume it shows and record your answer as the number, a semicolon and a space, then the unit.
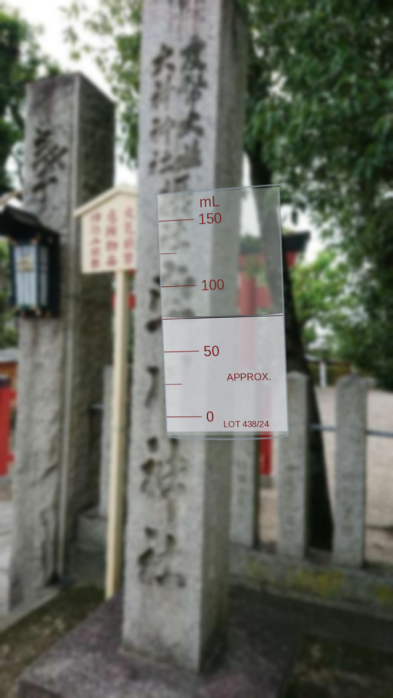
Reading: 75; mL
